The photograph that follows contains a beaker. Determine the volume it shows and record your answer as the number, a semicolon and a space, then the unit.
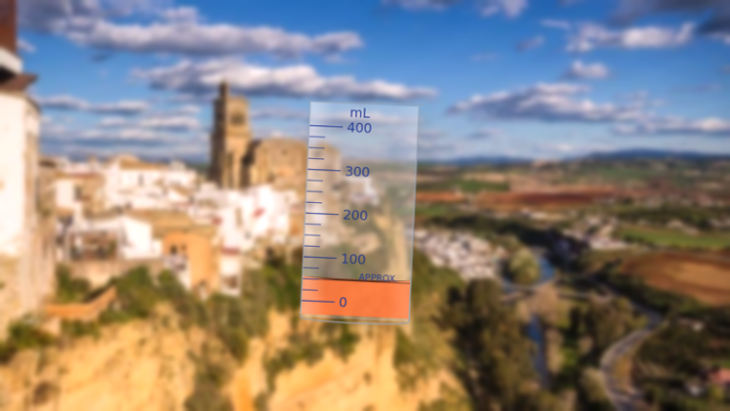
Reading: 50; mL
